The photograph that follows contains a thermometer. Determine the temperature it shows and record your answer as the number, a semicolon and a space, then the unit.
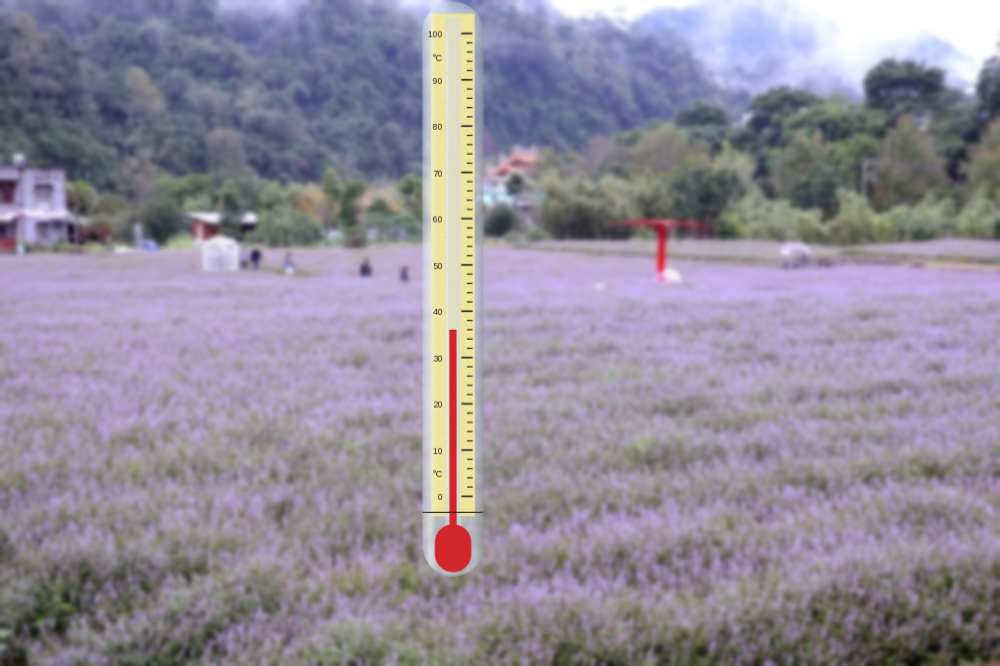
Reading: 36; °C
